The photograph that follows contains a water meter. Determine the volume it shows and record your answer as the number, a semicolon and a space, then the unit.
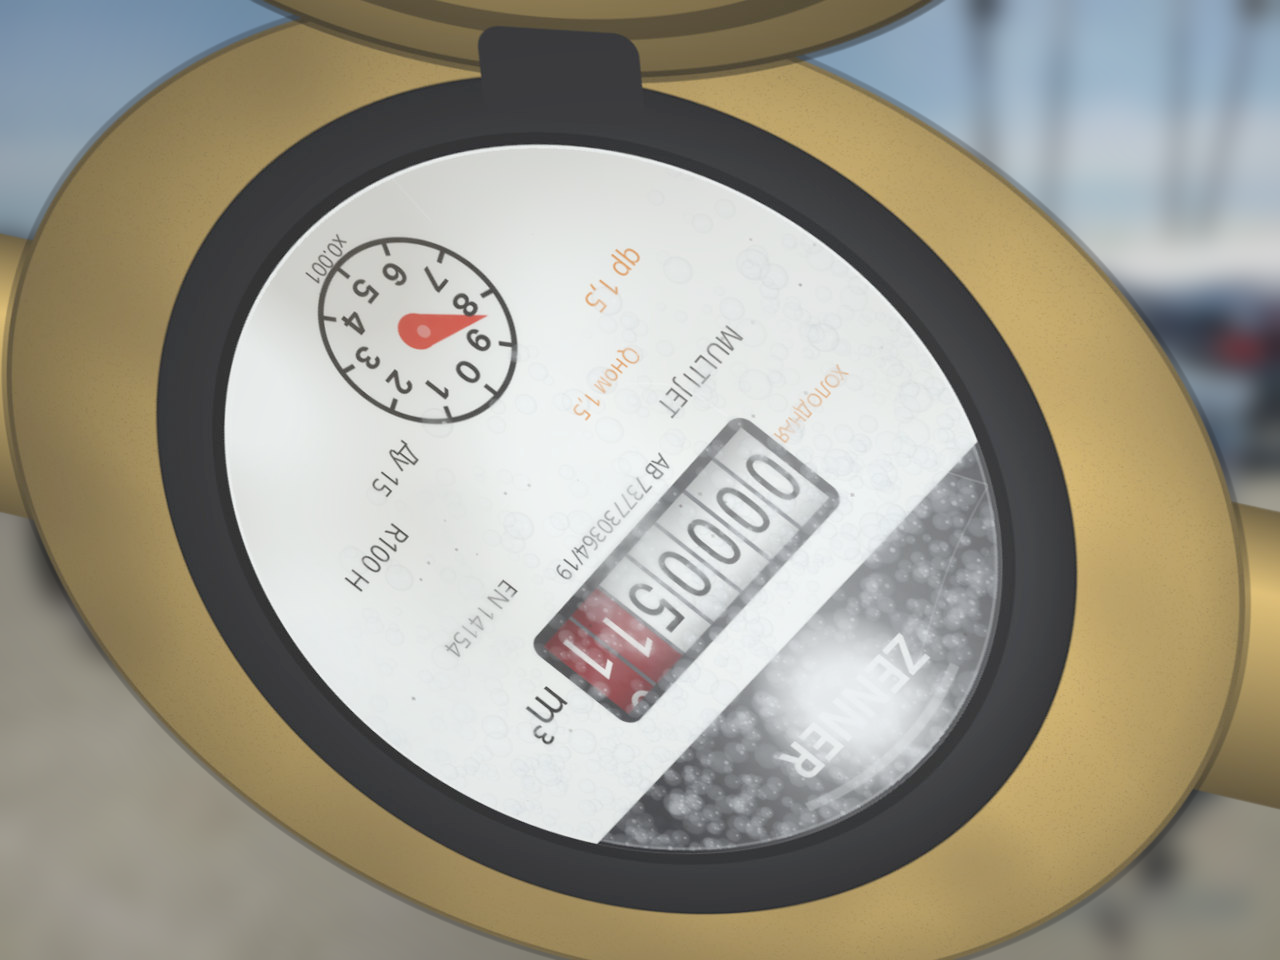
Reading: 5.108; m³
